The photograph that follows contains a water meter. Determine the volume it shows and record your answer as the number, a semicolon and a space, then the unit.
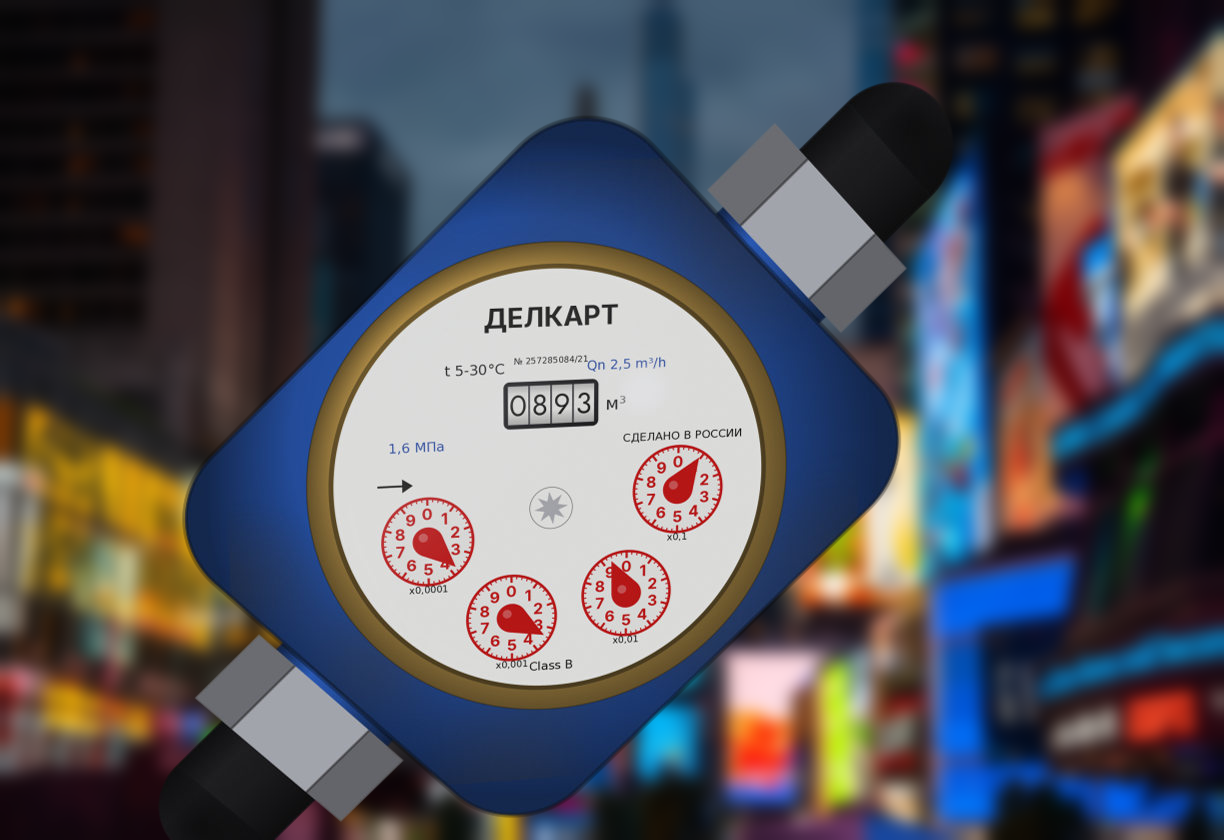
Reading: 893.0933; m³
